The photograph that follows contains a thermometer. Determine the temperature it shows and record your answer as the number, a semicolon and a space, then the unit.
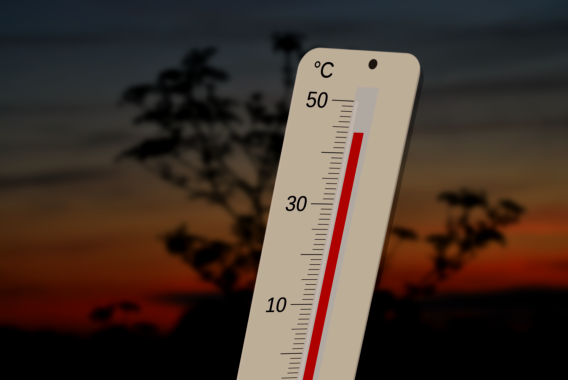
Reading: 44; °C
